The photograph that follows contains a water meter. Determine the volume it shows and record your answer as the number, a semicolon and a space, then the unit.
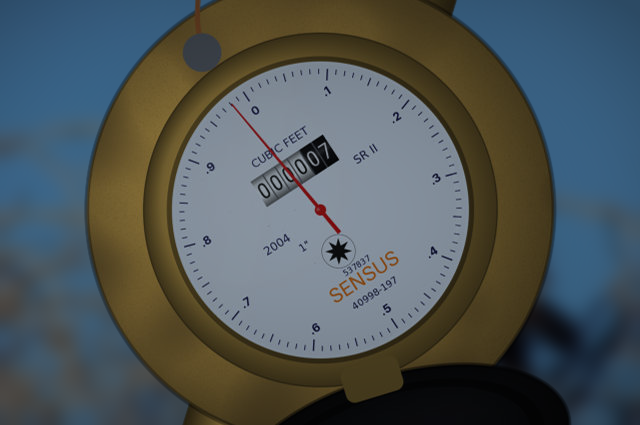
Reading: 6.98; ft³
